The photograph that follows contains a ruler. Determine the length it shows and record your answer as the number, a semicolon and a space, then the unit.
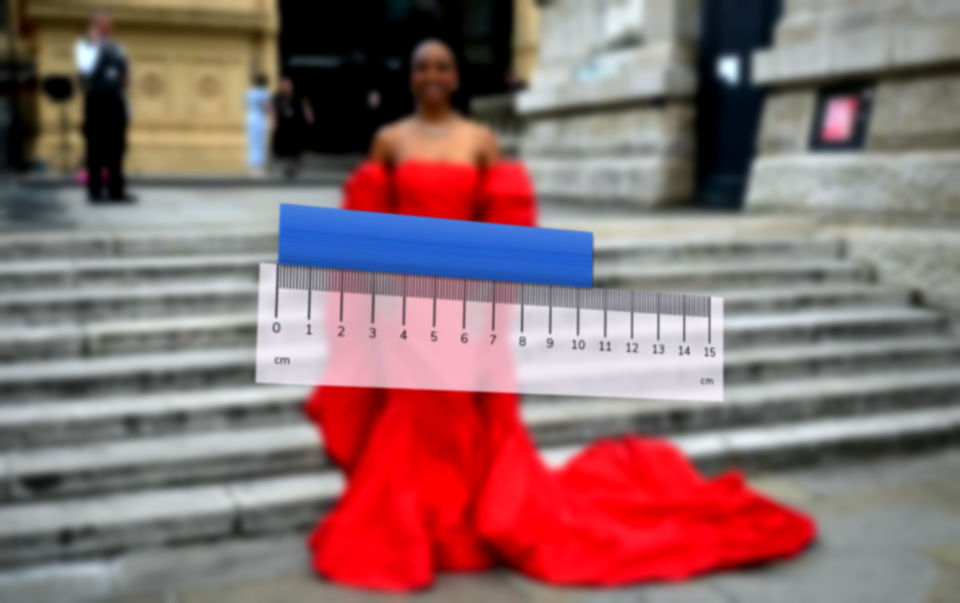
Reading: 10.5; cm
